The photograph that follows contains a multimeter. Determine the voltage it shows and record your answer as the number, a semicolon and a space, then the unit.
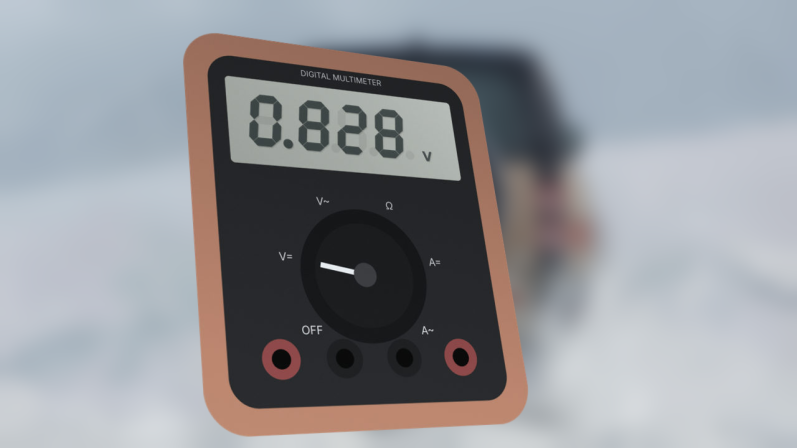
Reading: 0.828; V
